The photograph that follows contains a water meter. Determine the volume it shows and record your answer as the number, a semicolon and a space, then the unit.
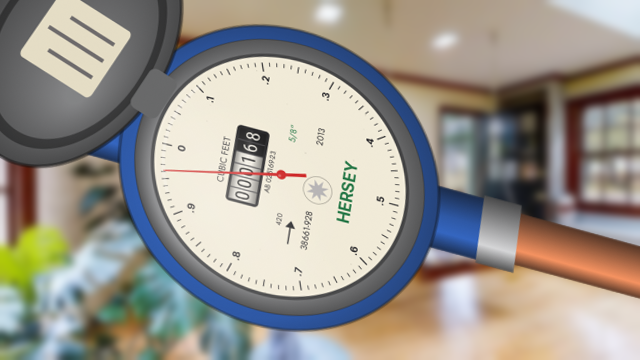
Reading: 167.96; ft³
